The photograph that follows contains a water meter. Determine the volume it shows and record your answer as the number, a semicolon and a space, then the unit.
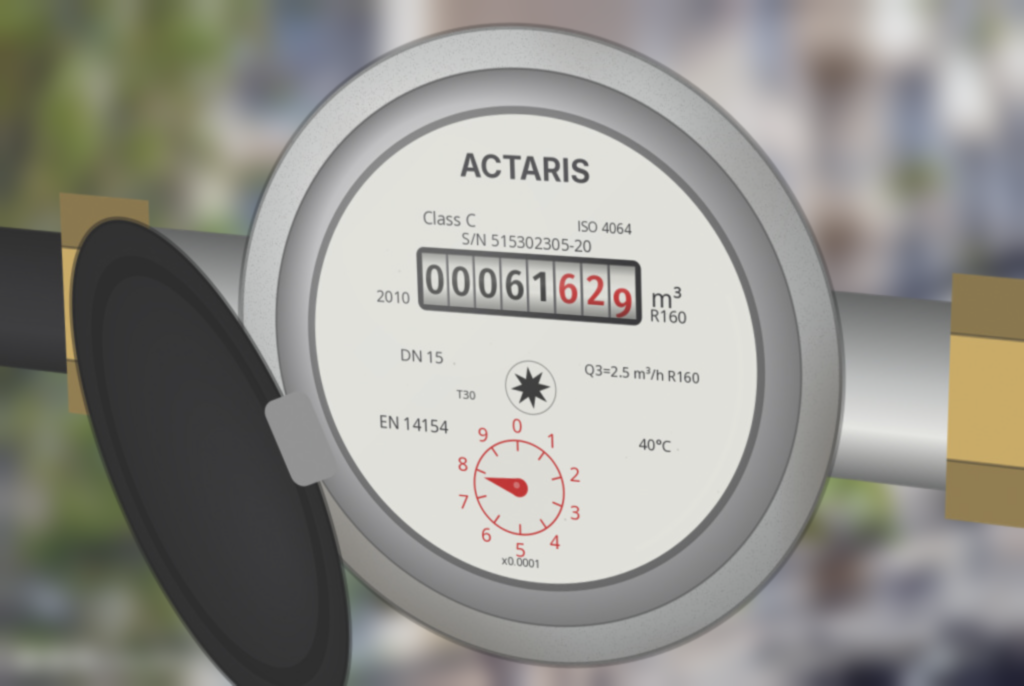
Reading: 61.6287; m³
